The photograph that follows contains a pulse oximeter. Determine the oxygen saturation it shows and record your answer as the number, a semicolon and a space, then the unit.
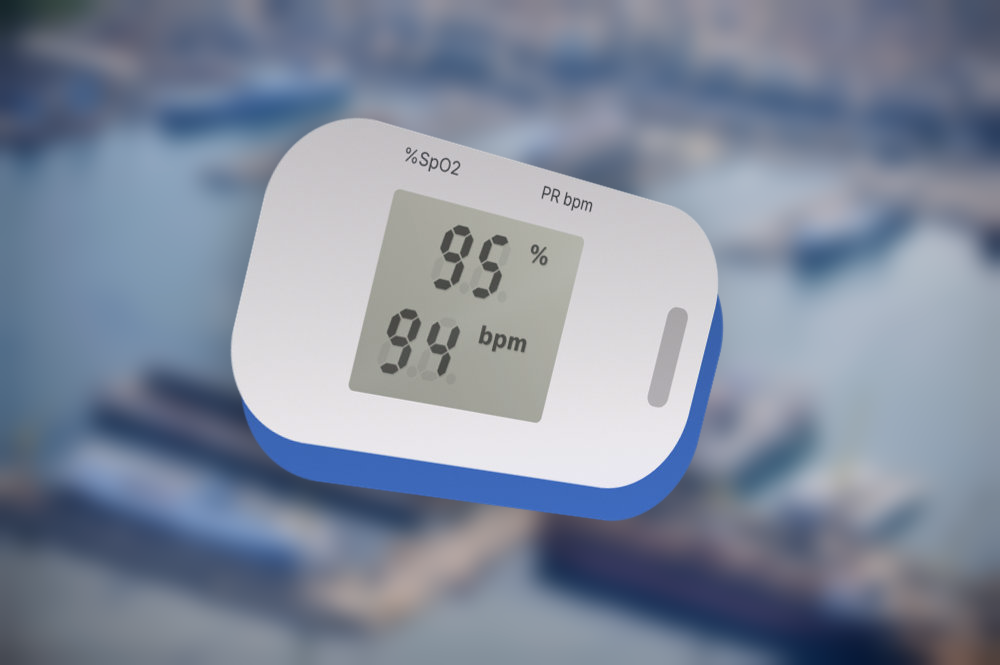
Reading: 95; %
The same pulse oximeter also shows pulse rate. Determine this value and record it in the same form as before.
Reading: 94; bpm
